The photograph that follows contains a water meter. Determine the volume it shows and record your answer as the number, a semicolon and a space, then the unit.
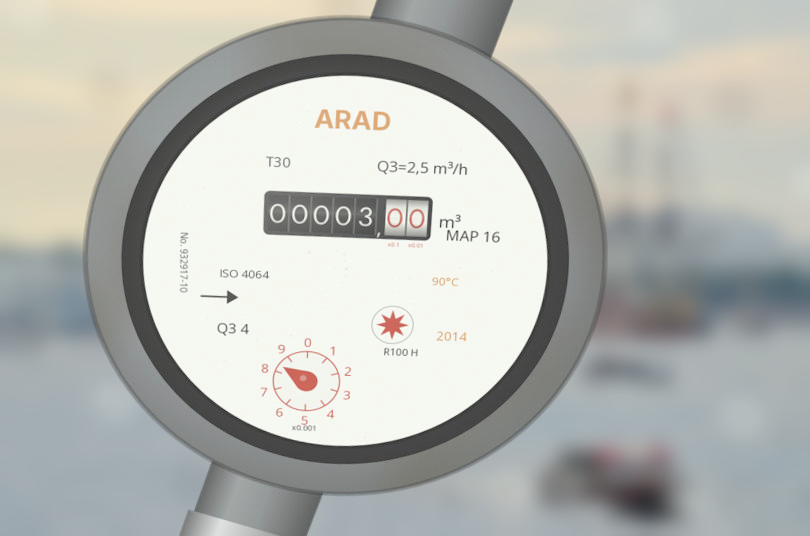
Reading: 3.008; m³
